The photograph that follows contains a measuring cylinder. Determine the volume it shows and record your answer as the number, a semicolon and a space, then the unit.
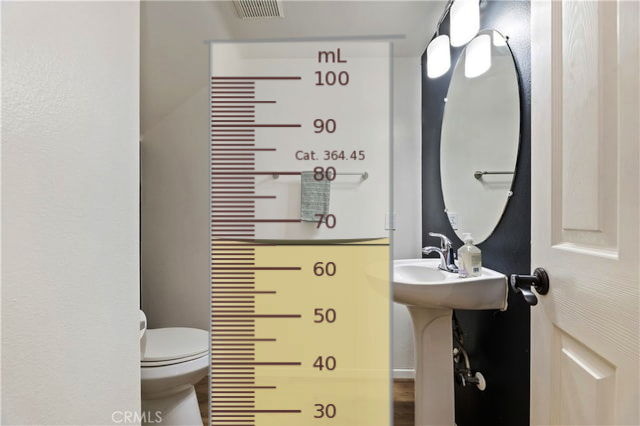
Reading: 65; mL
